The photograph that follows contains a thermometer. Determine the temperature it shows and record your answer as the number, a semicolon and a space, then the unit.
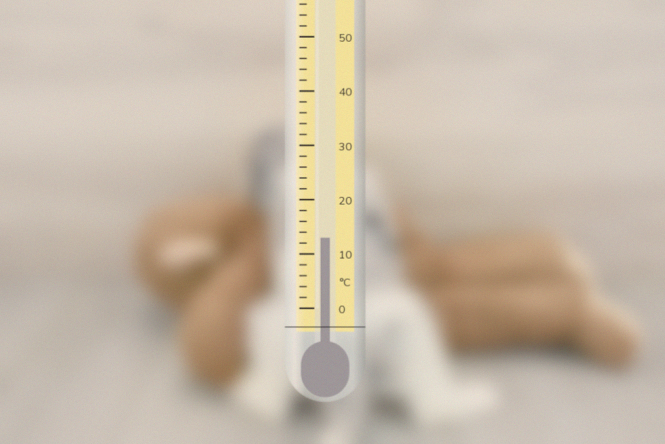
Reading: 13; °C
